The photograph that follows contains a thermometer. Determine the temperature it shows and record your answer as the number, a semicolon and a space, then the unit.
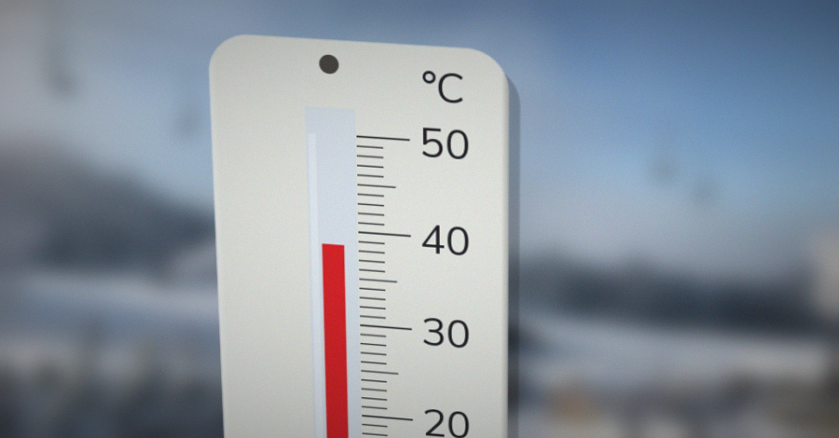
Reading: 38.5; °C
